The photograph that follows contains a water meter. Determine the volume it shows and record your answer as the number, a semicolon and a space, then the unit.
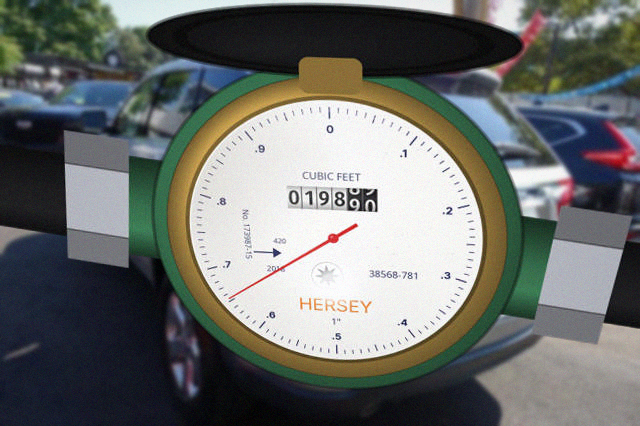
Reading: 19889.65; ft³
